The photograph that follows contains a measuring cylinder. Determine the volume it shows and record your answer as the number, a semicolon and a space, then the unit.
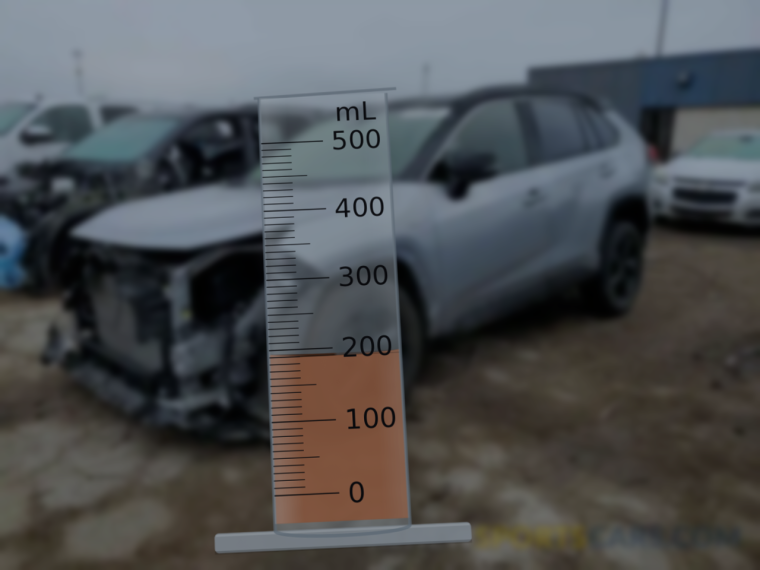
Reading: 190; mL
